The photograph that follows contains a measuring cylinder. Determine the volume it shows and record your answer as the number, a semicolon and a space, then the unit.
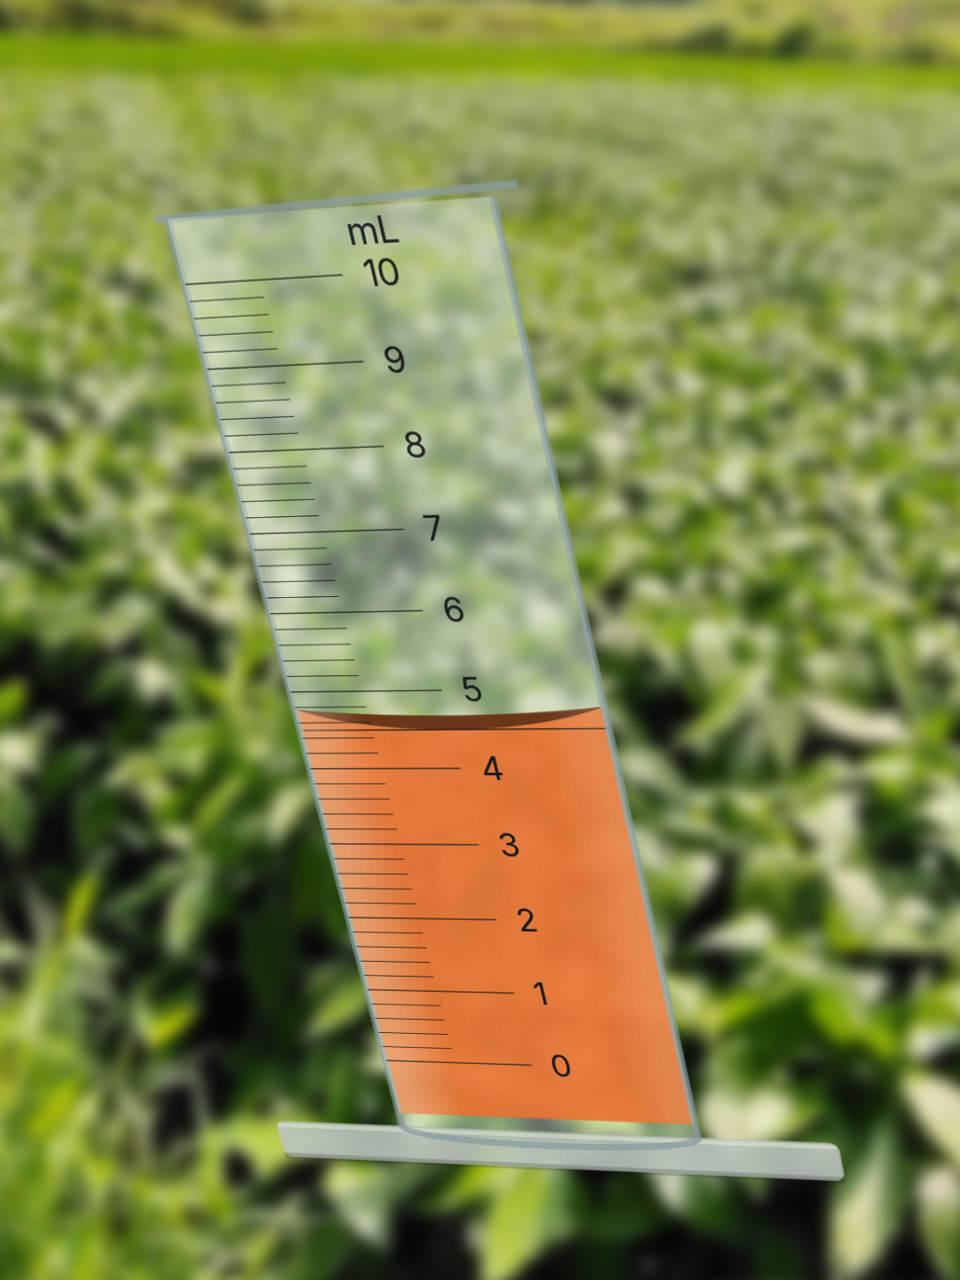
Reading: 4.5; mL
